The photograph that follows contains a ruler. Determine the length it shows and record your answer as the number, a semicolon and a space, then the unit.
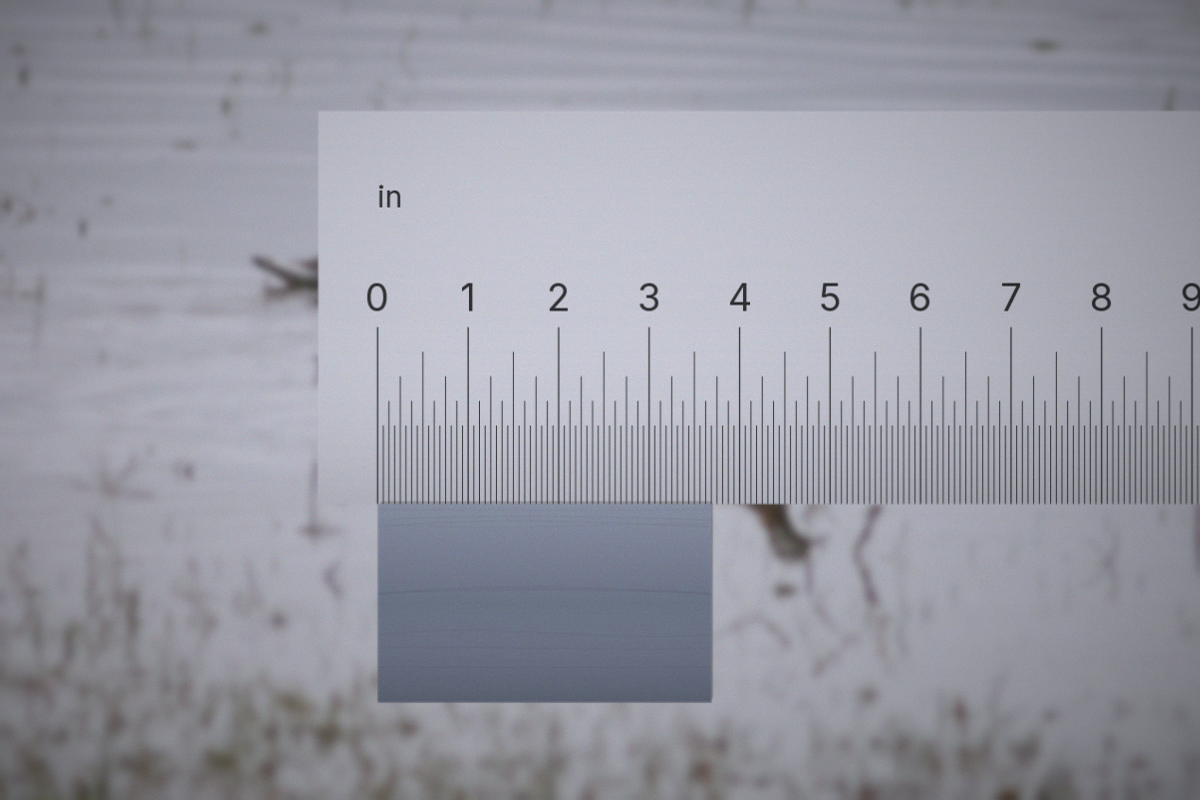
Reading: 3.6875; in
